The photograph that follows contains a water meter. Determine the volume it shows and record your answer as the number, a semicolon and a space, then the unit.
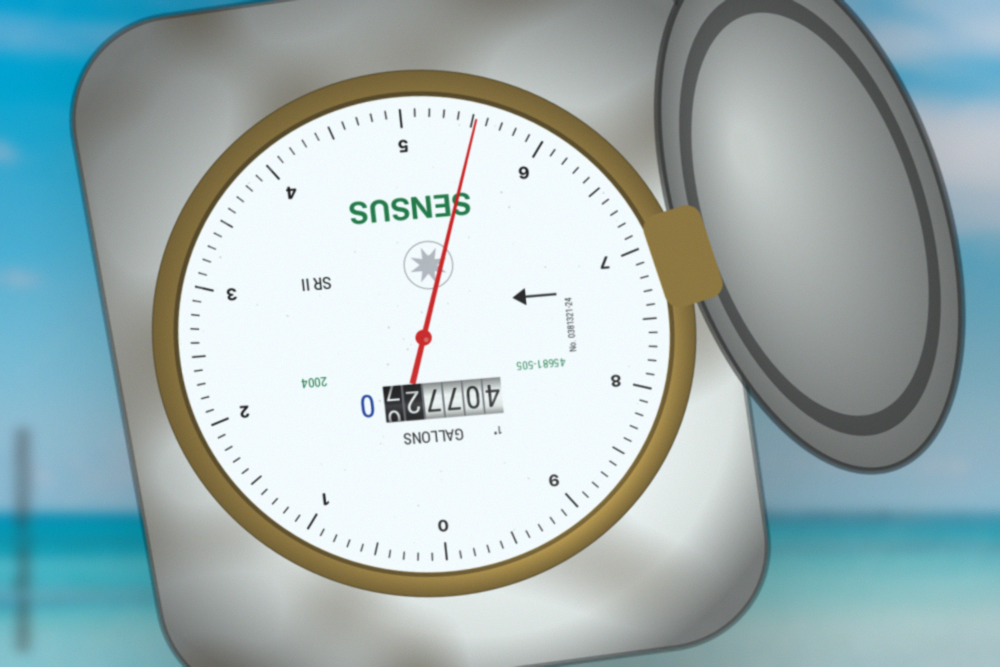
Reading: 4077265.5; gal
